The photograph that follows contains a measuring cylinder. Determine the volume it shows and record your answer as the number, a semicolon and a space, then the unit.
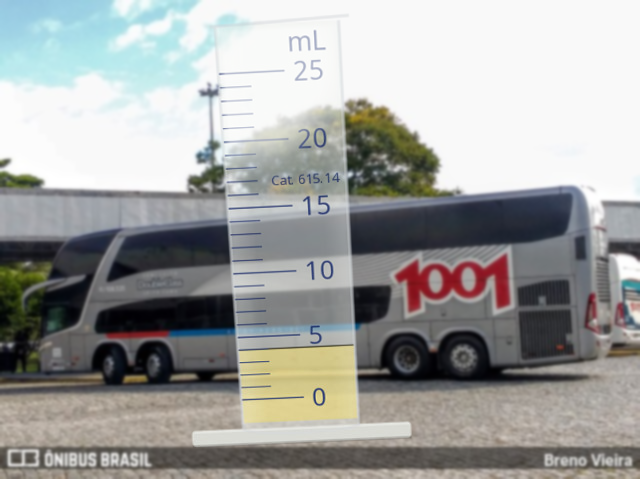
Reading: 4; mL
